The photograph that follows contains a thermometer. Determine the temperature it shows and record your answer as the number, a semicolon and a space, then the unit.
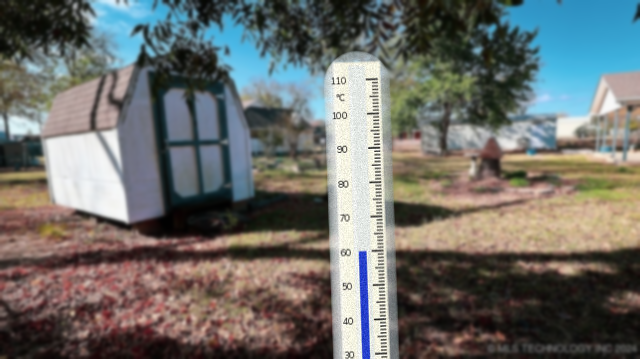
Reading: 60; °C
